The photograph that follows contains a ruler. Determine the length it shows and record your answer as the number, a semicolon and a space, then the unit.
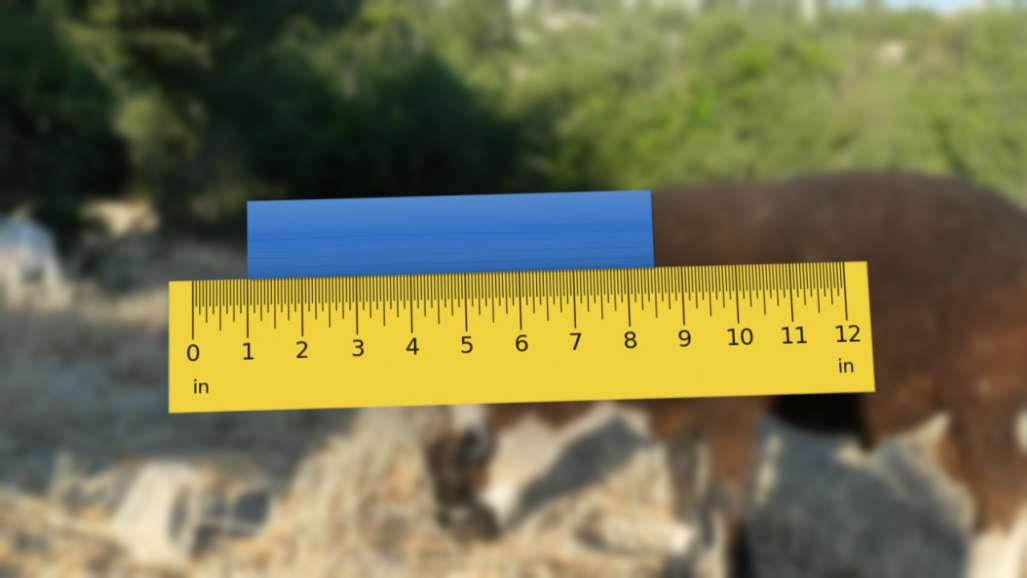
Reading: 7.5; in
